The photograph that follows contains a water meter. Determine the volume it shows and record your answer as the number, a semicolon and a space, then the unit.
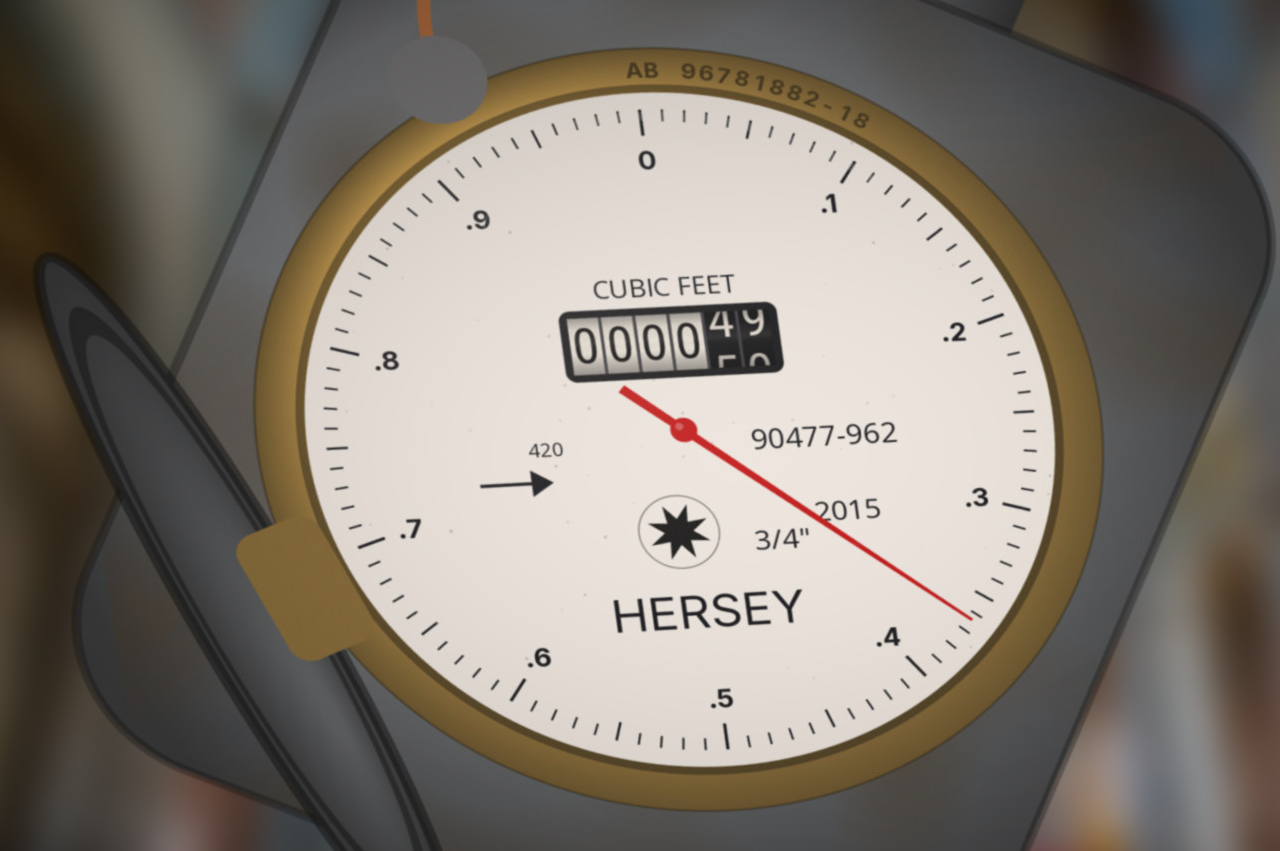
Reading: 49.36; ft³
